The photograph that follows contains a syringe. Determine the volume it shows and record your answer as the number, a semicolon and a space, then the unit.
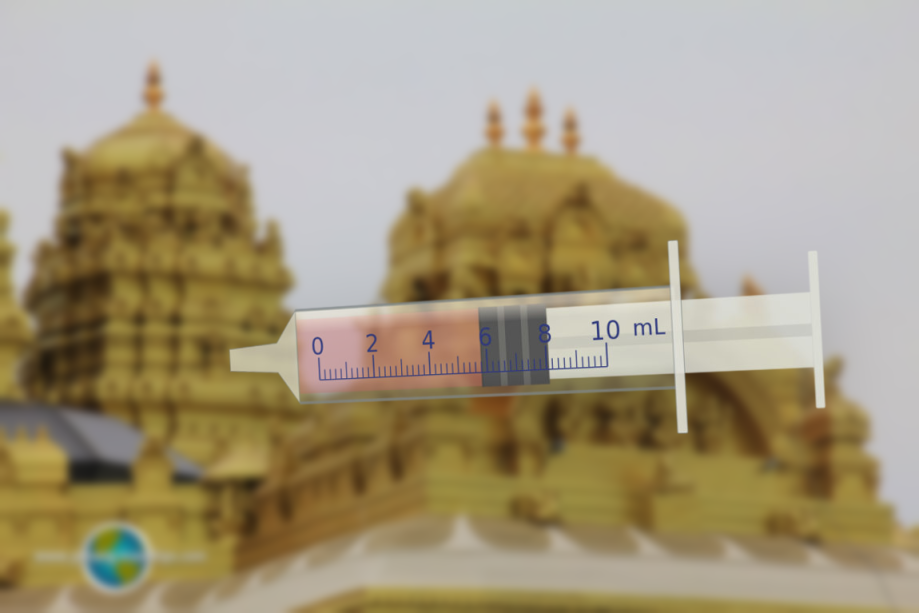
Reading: 5.8; mL
